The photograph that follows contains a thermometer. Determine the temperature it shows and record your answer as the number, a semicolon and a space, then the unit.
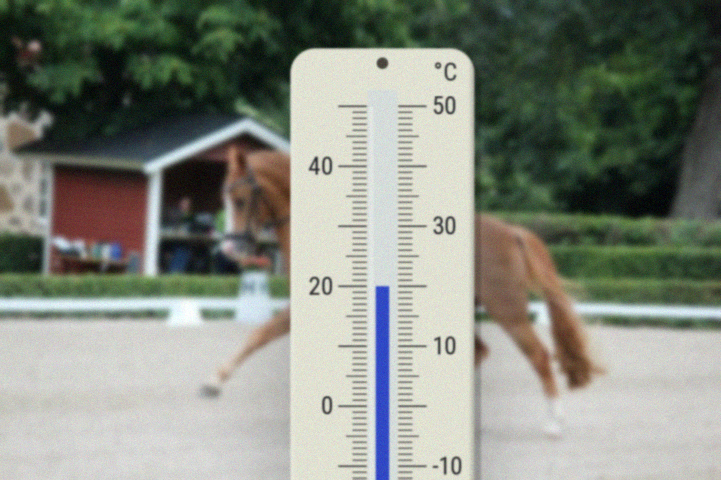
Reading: 20; °C
